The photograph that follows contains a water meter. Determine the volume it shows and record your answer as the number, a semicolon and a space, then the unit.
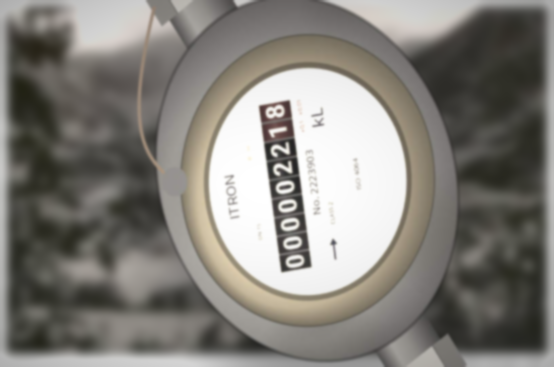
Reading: 22.18; kL
